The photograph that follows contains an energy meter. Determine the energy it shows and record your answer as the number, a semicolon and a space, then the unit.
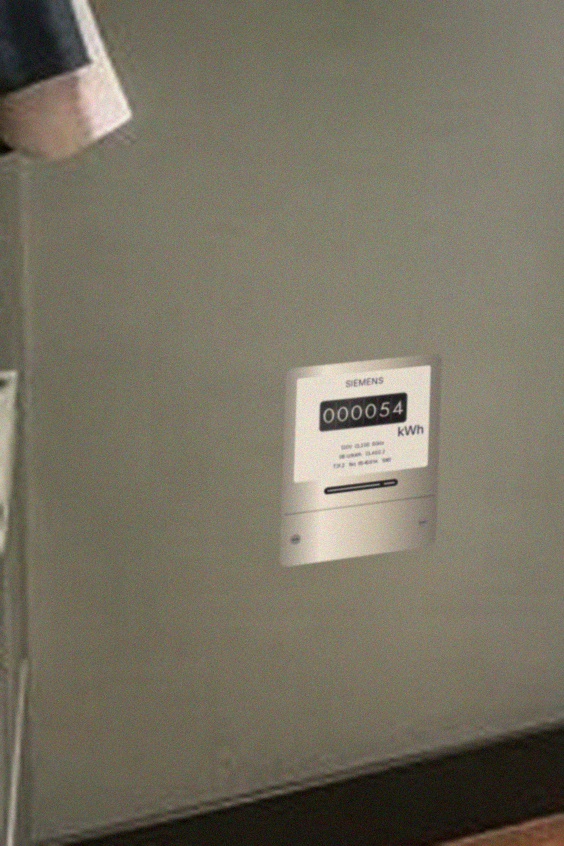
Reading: 54; kWh
